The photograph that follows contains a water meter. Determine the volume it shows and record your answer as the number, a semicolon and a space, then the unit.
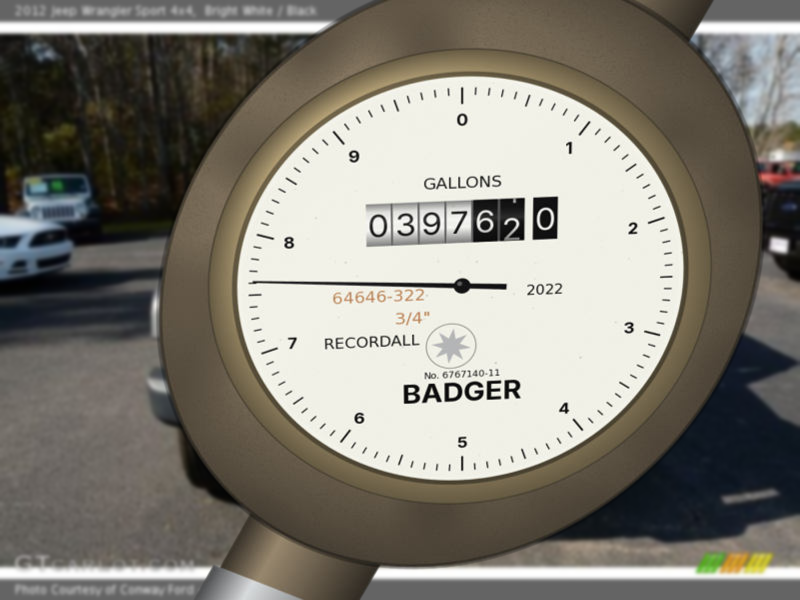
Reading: 397617.6; gal
